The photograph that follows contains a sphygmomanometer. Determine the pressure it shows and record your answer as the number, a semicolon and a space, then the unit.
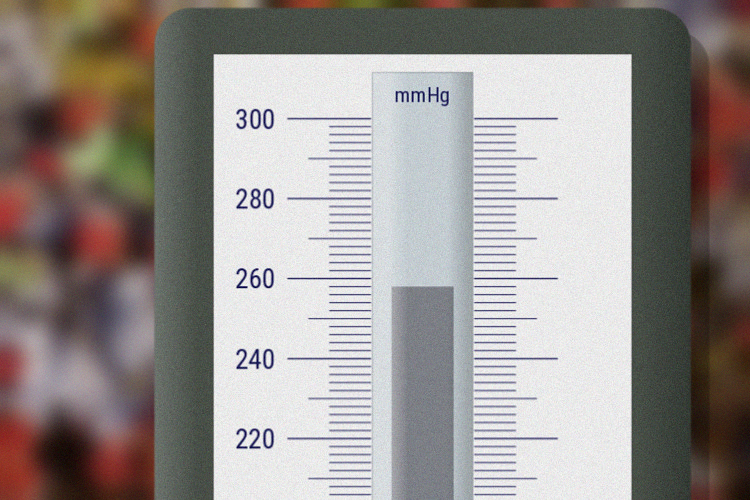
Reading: 258; mmHg
